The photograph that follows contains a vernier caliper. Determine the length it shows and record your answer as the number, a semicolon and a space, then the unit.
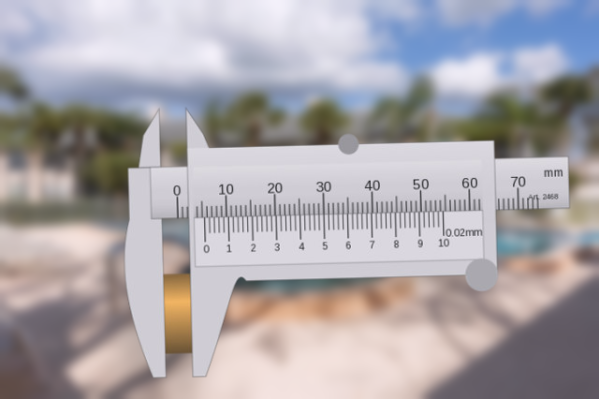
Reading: 5.5; mm
